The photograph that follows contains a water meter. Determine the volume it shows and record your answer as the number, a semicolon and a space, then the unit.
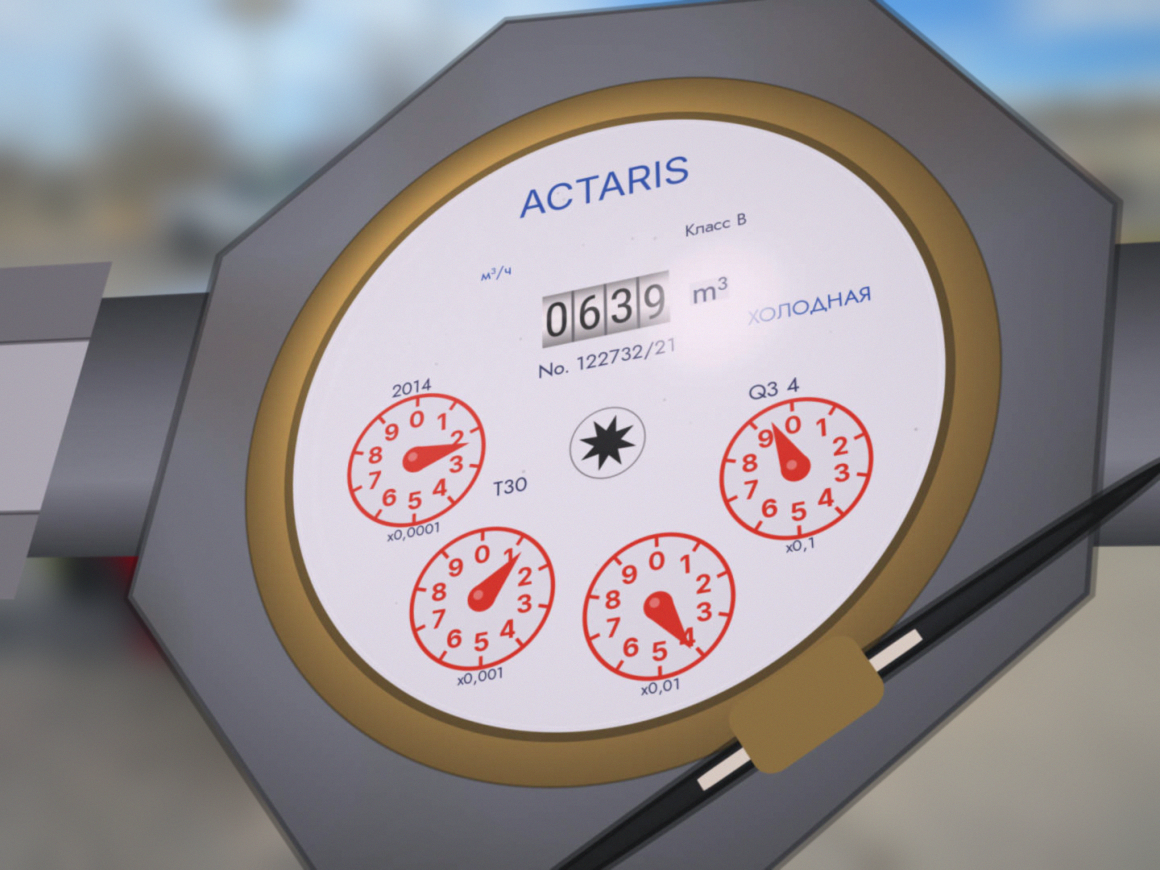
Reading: 638.9412; m³
